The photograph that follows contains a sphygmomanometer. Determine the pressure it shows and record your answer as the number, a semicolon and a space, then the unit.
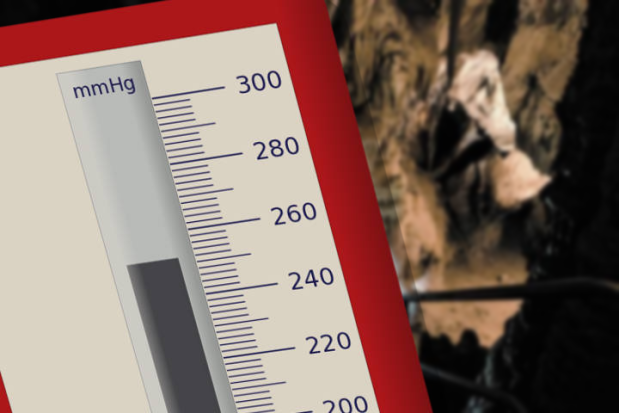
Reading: 252; mmHg
